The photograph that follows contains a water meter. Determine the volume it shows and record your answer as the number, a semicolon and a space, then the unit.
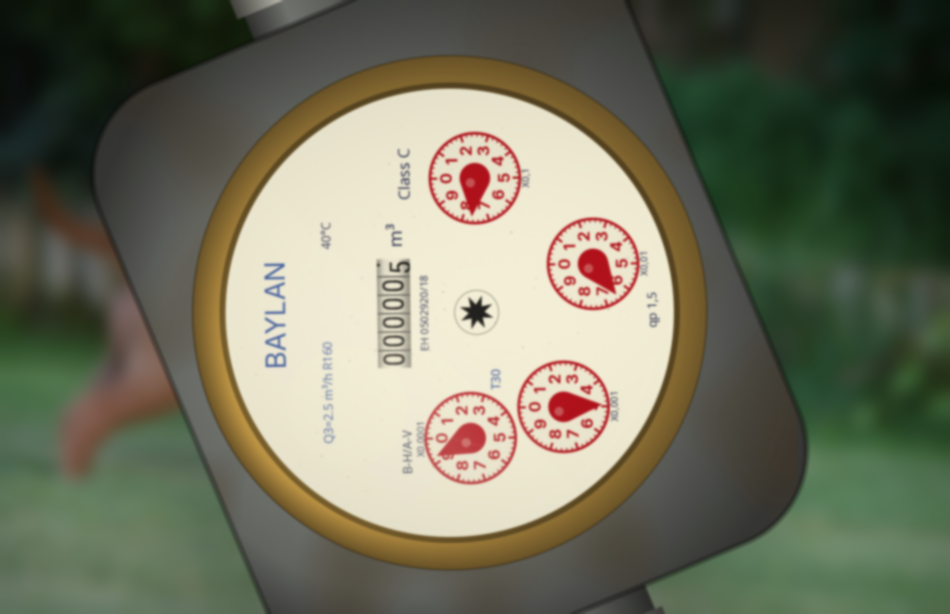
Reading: 4.7649; m³
